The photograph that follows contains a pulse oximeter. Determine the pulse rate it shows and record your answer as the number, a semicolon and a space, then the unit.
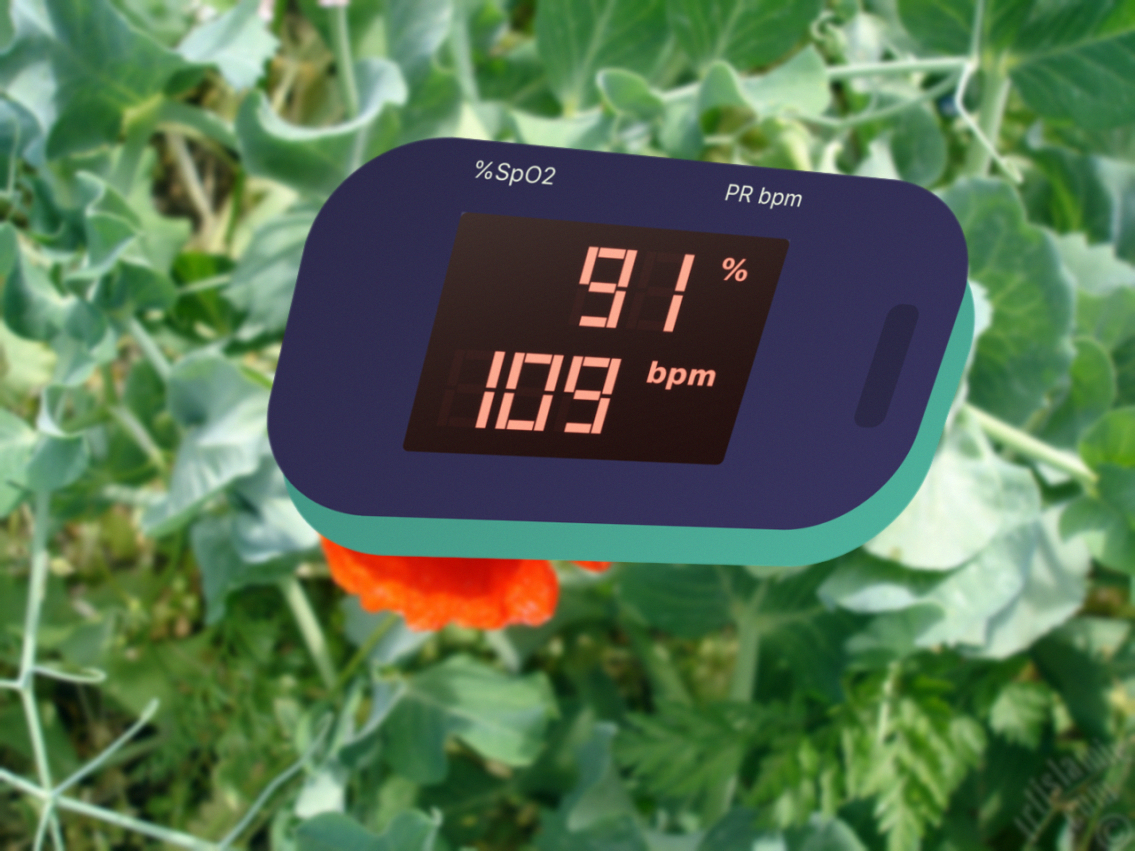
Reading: 109; bpm
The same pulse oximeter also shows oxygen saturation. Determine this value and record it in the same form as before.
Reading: 91; %
